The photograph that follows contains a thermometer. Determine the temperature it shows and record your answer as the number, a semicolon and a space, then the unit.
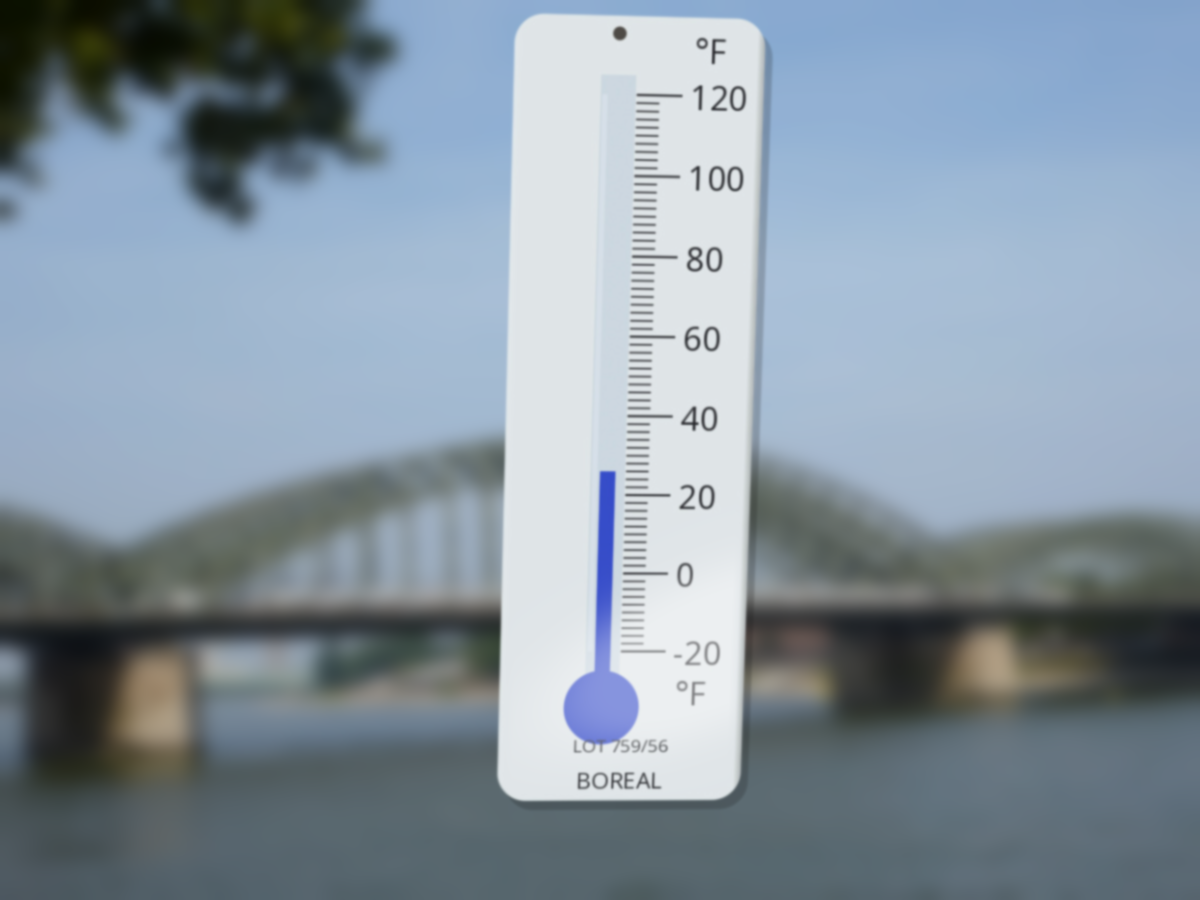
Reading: 26; °F
